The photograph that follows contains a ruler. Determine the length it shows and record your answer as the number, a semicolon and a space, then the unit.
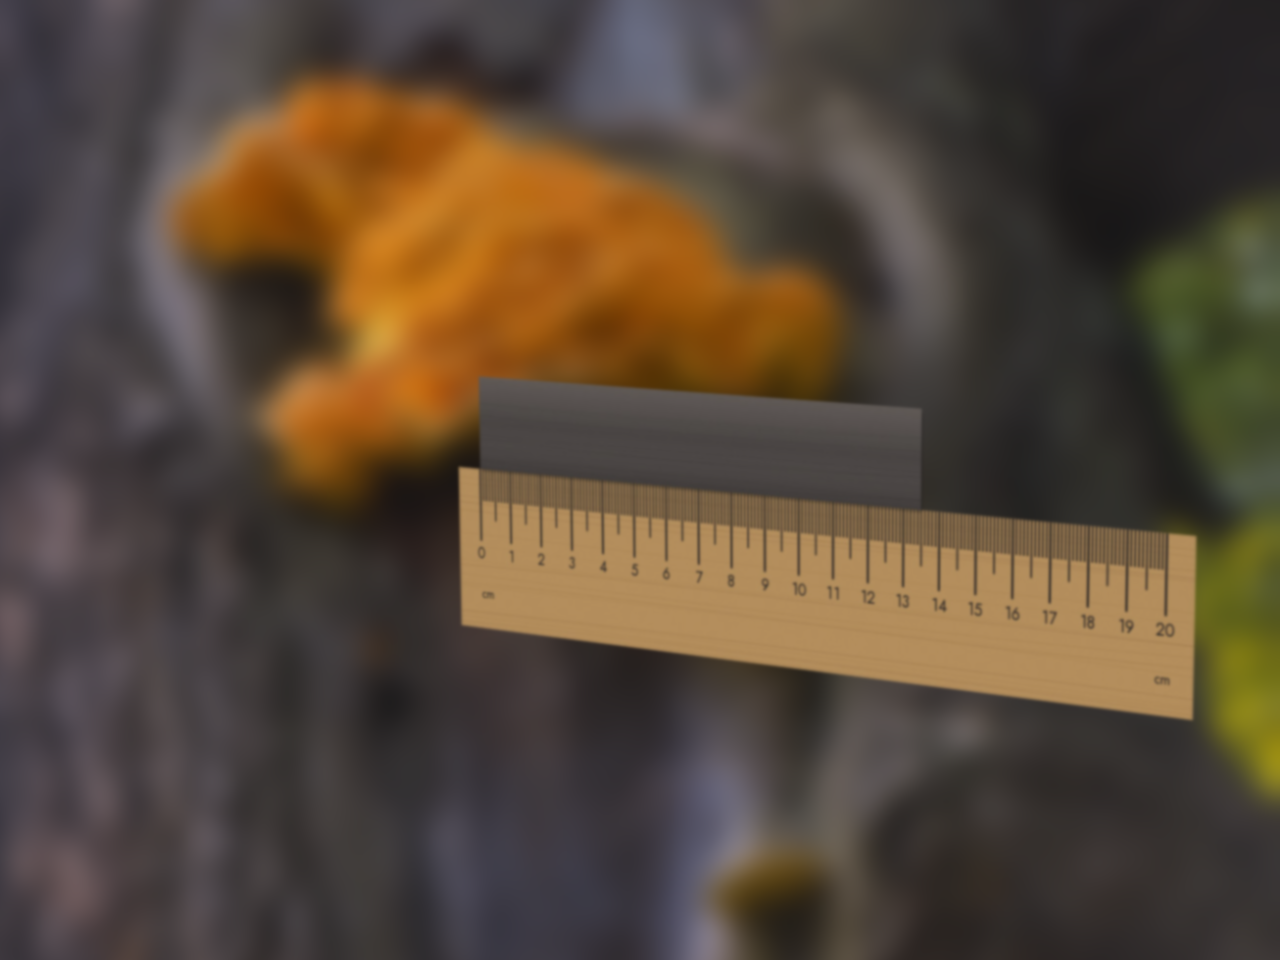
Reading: 13.5; cm
